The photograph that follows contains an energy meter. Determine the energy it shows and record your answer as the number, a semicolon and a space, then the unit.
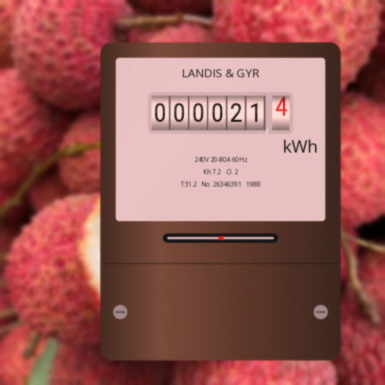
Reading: 21.4; kWh
